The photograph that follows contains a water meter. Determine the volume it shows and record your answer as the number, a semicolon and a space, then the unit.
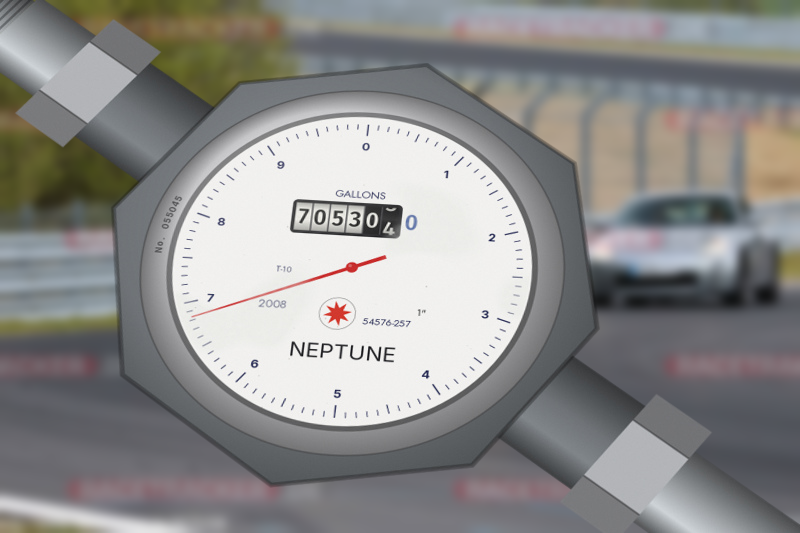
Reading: 7053036.8; gal
